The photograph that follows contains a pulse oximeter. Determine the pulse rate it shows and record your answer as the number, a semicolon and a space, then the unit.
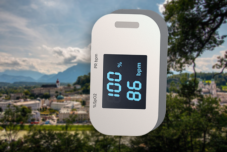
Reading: 86; bpm
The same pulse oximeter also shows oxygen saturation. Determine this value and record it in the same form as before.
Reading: 100; %
